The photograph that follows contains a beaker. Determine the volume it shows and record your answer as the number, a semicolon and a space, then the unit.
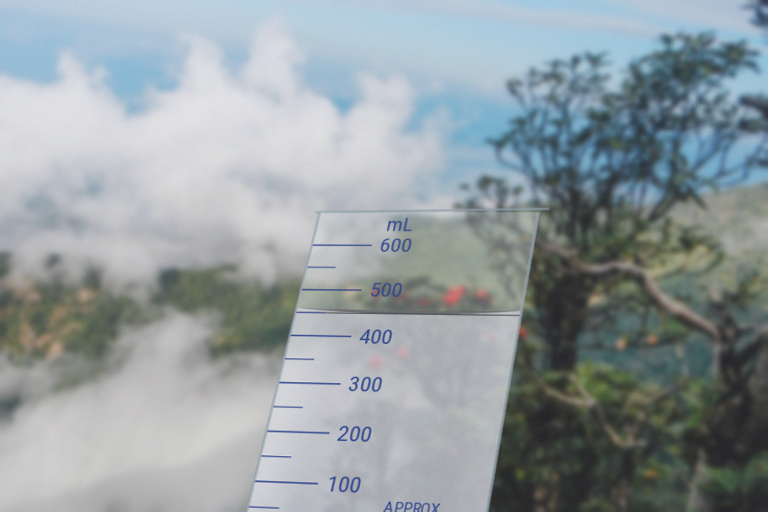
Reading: 450; mL
